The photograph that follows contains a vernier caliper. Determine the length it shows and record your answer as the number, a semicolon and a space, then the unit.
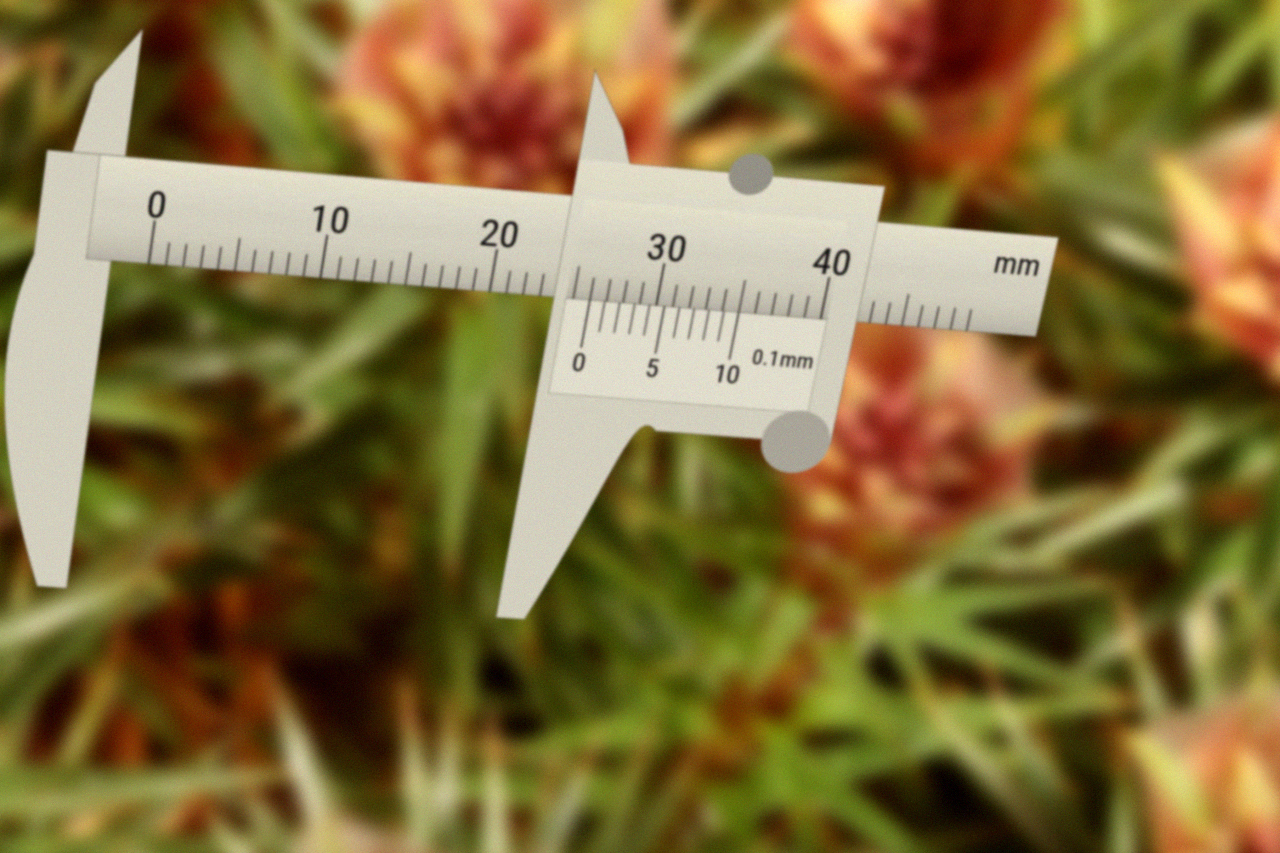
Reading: 26.0; mm
